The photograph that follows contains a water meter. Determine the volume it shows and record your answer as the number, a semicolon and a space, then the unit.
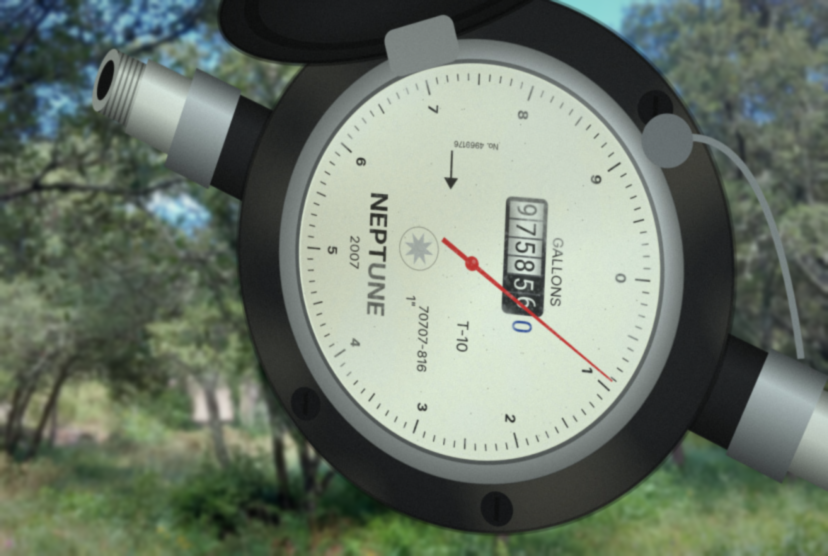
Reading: 9758560.9; gal
